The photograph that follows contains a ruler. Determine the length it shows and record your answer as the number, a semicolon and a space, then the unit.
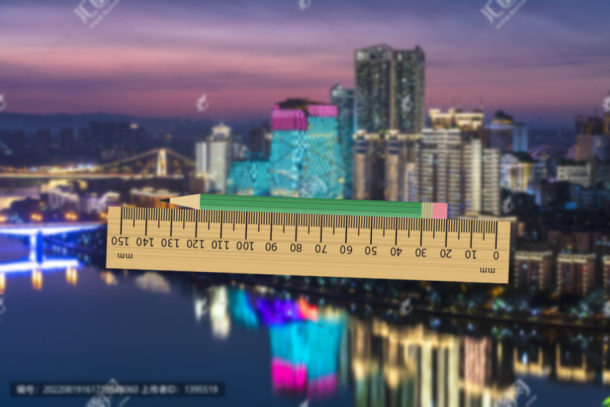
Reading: 115; mm
